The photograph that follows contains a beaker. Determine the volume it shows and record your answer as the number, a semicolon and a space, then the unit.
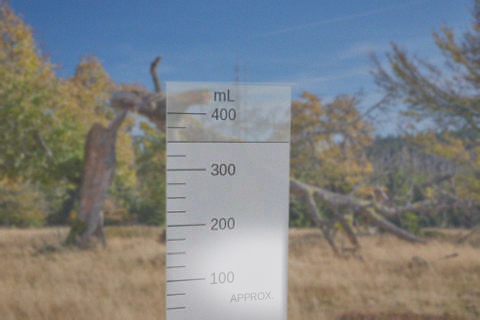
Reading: 350; mL
